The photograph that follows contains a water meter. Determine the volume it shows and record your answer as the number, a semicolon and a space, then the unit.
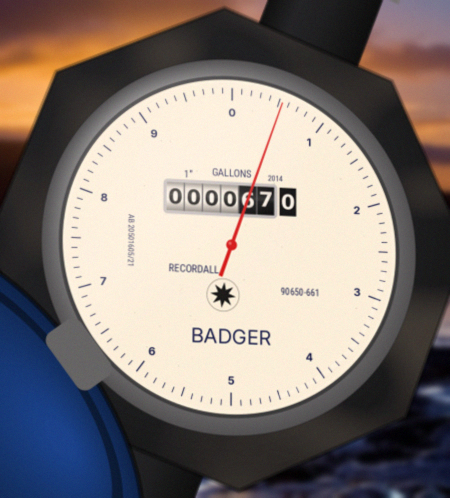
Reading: 670.5; gal
